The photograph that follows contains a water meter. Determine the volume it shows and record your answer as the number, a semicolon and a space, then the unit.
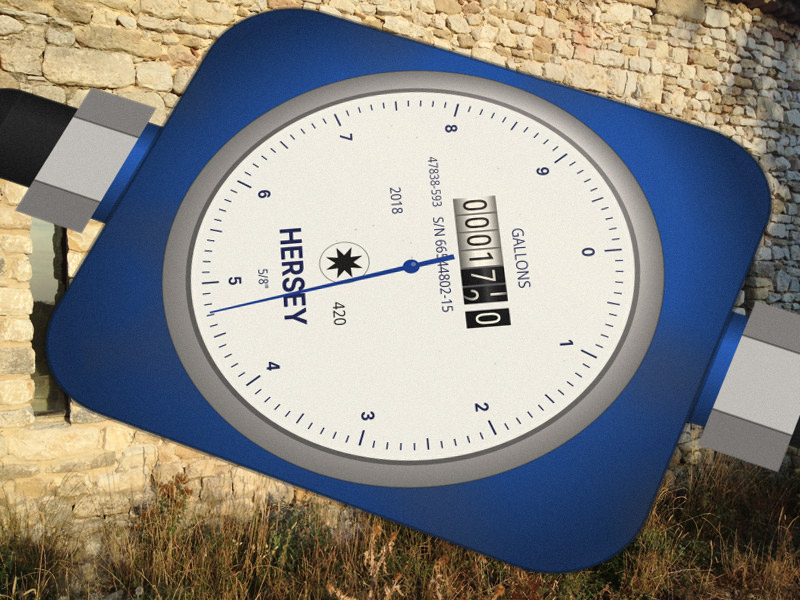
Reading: 1714.7; gal
